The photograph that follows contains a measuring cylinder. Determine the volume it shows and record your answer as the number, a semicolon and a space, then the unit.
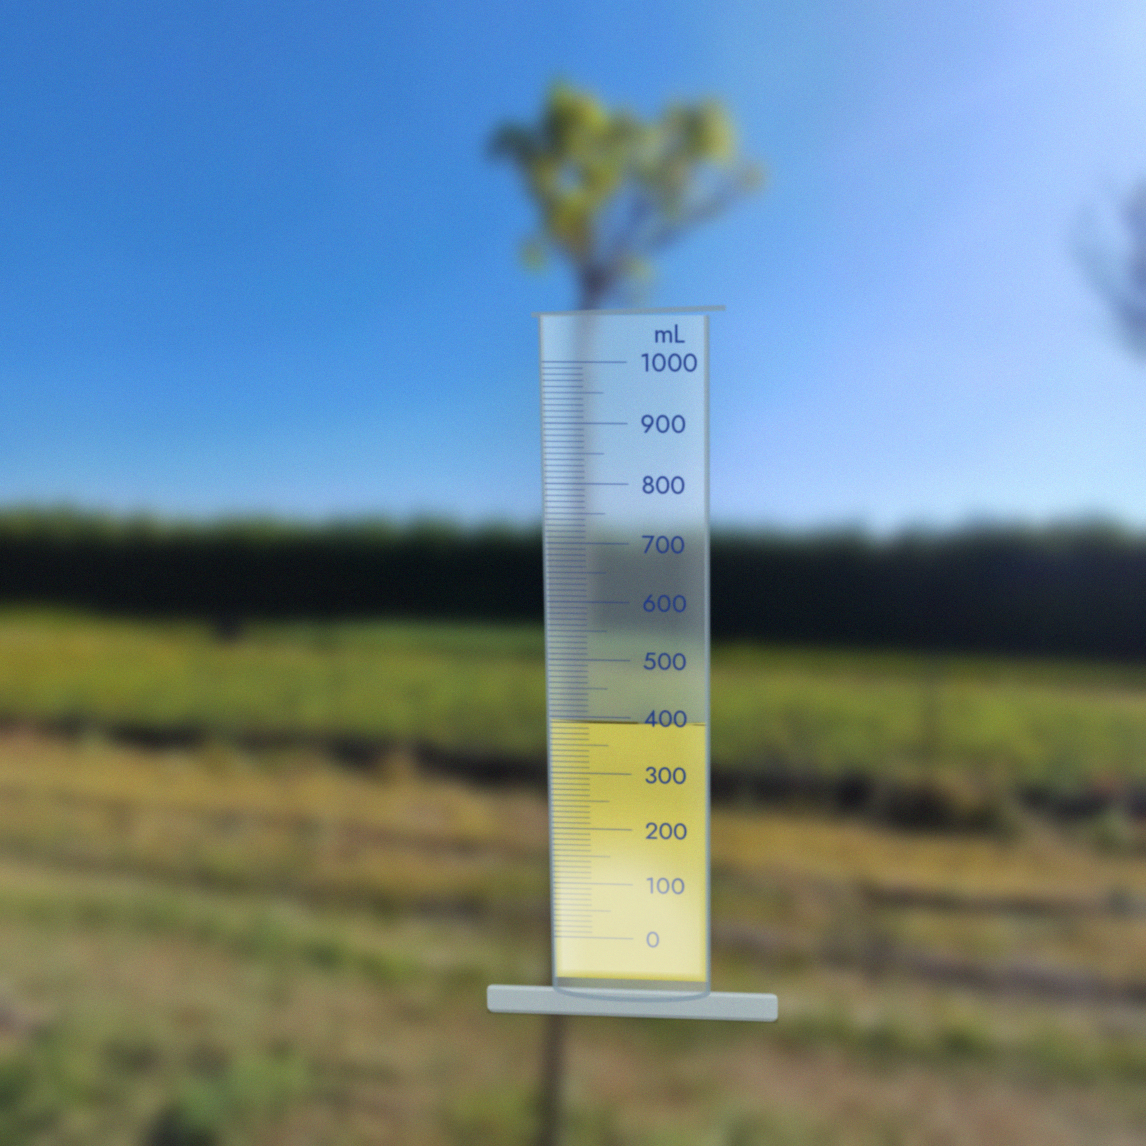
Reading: 390; mL
